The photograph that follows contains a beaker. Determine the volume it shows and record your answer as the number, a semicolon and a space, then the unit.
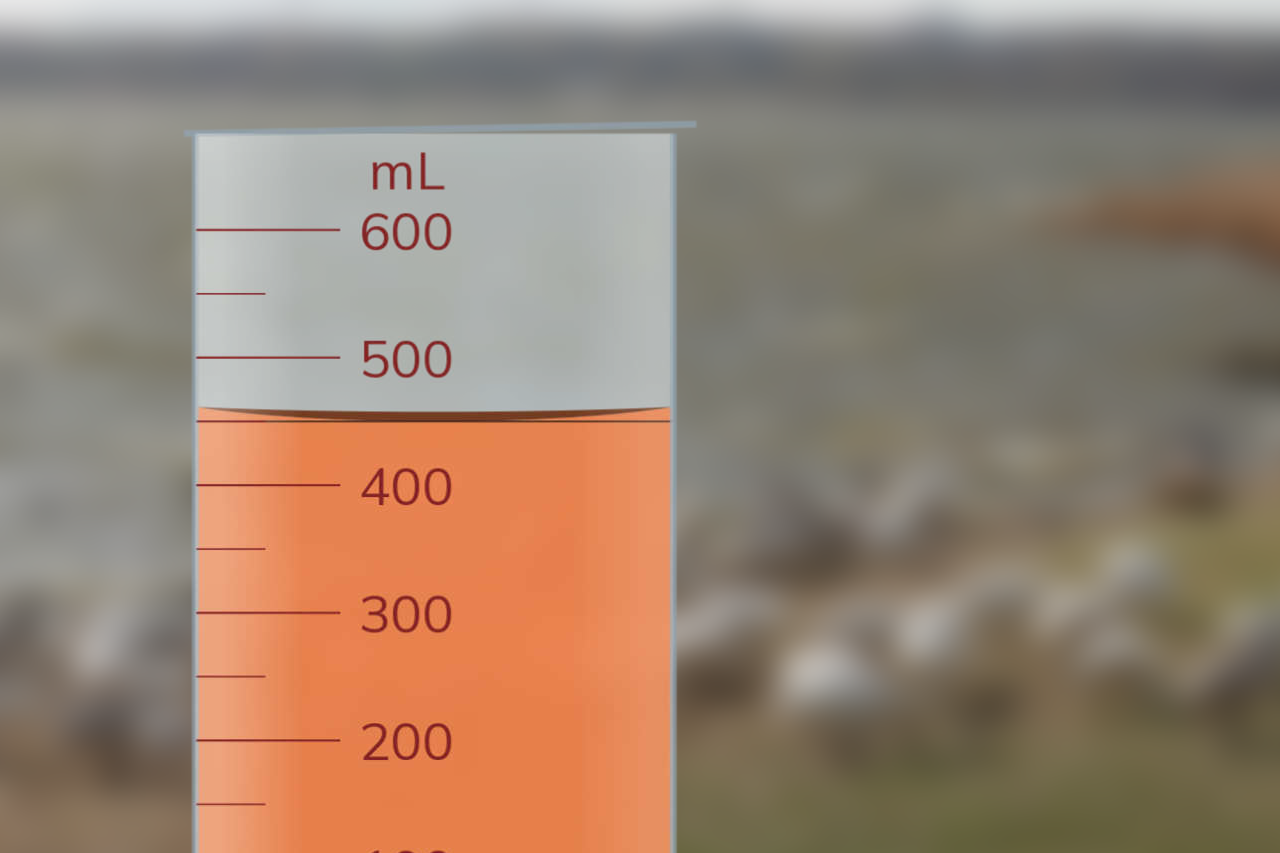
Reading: 450; mL
